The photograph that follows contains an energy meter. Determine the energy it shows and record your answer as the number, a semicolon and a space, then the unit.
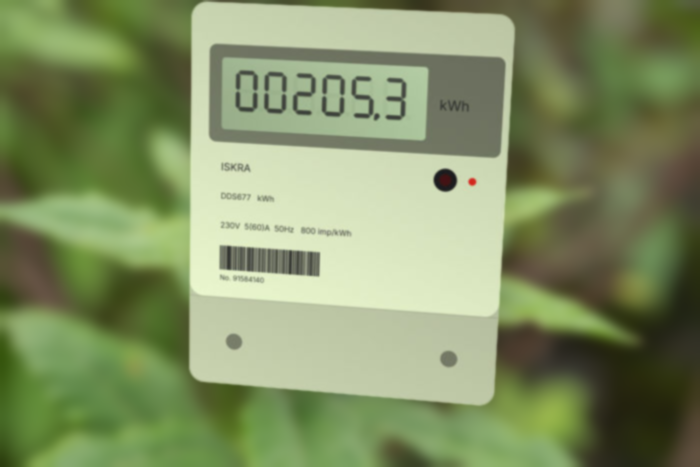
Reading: 205.3; kWh
